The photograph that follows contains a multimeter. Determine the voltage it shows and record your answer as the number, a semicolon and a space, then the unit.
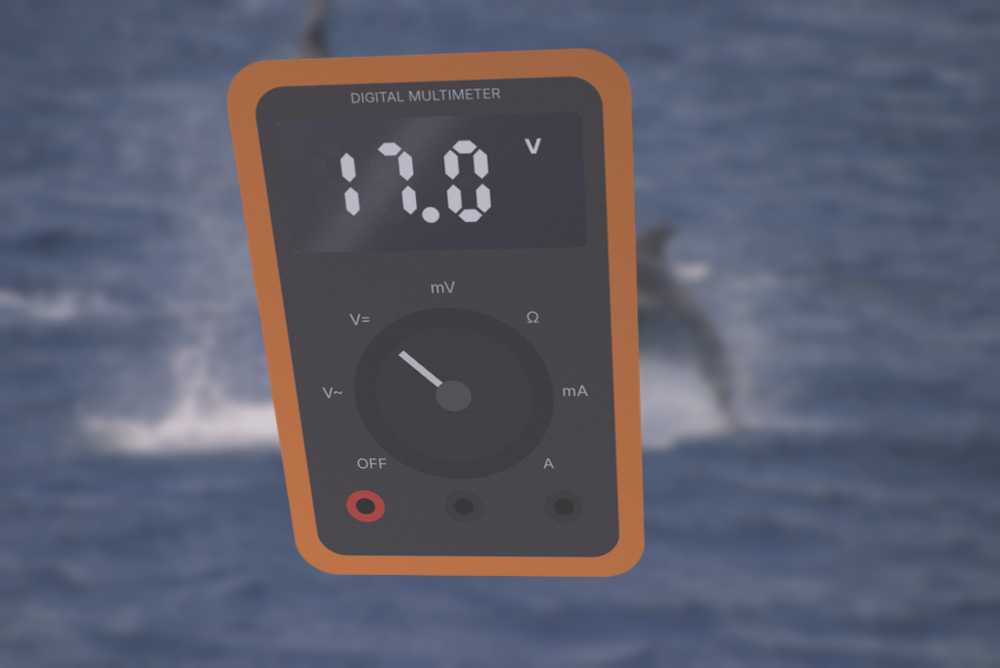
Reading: 17.0; V
